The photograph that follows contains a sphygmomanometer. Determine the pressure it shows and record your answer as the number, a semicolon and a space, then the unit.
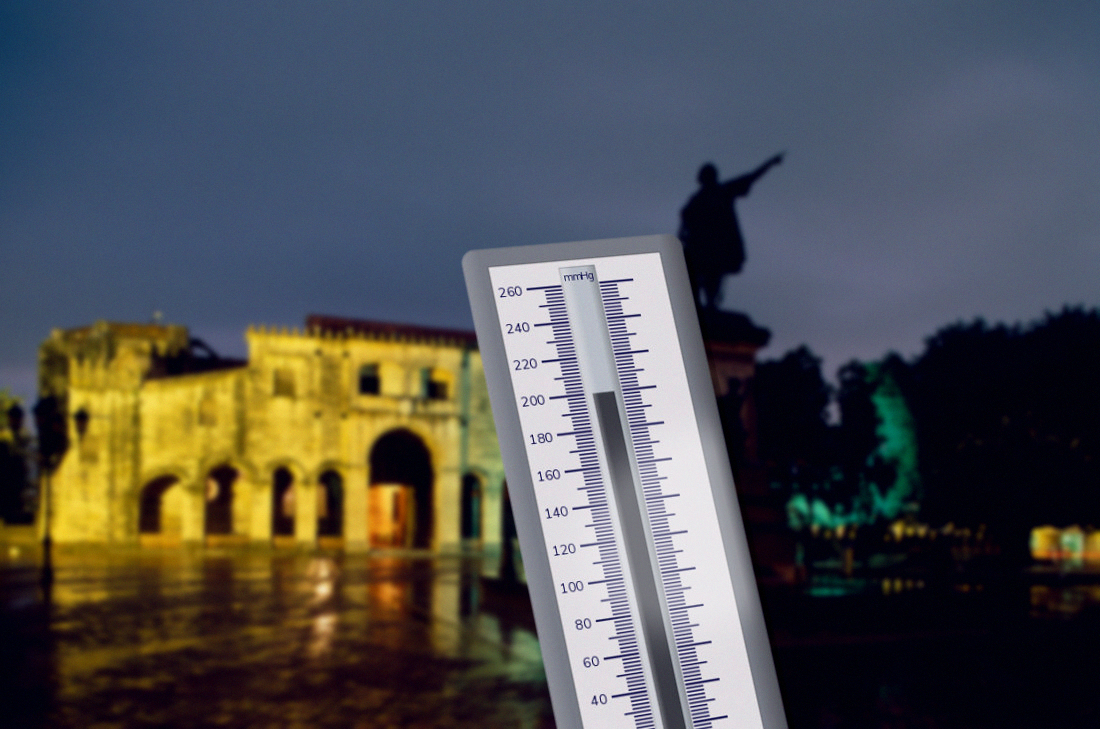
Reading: 200; mmHg
